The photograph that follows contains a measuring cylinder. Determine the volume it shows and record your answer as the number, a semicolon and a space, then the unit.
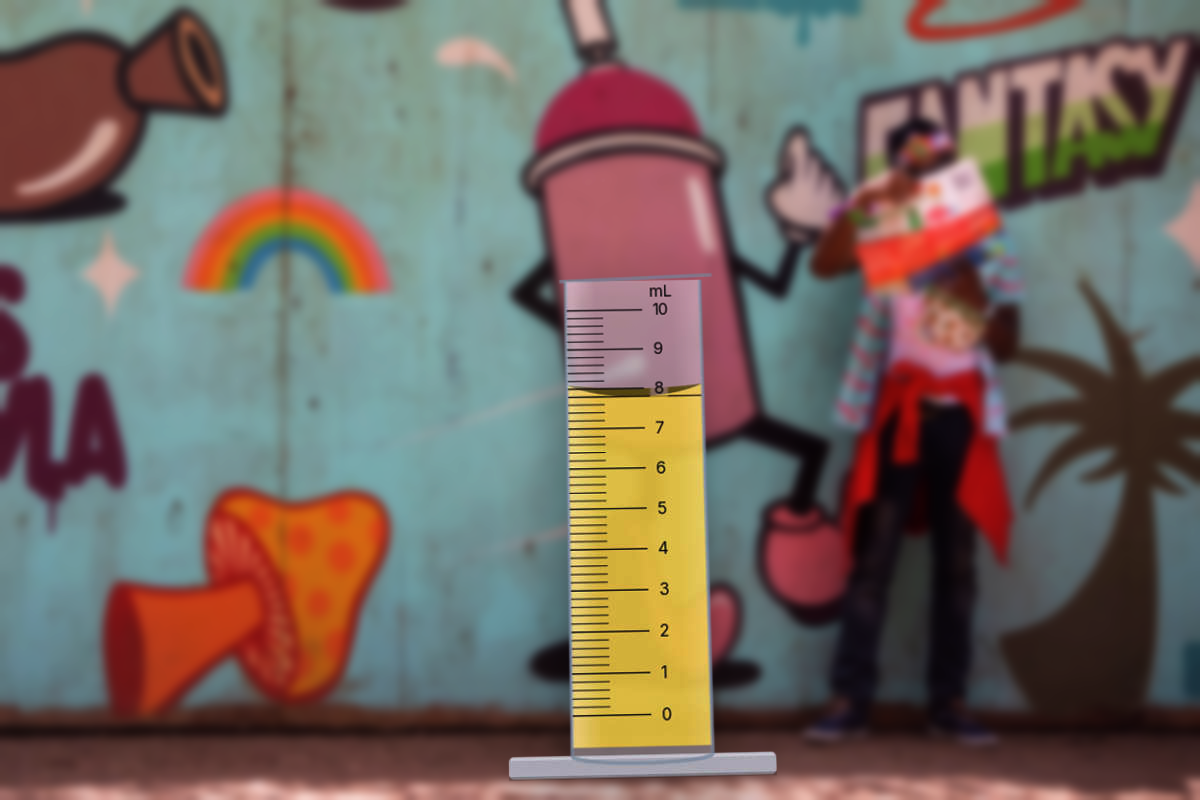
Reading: 7.8; mL
